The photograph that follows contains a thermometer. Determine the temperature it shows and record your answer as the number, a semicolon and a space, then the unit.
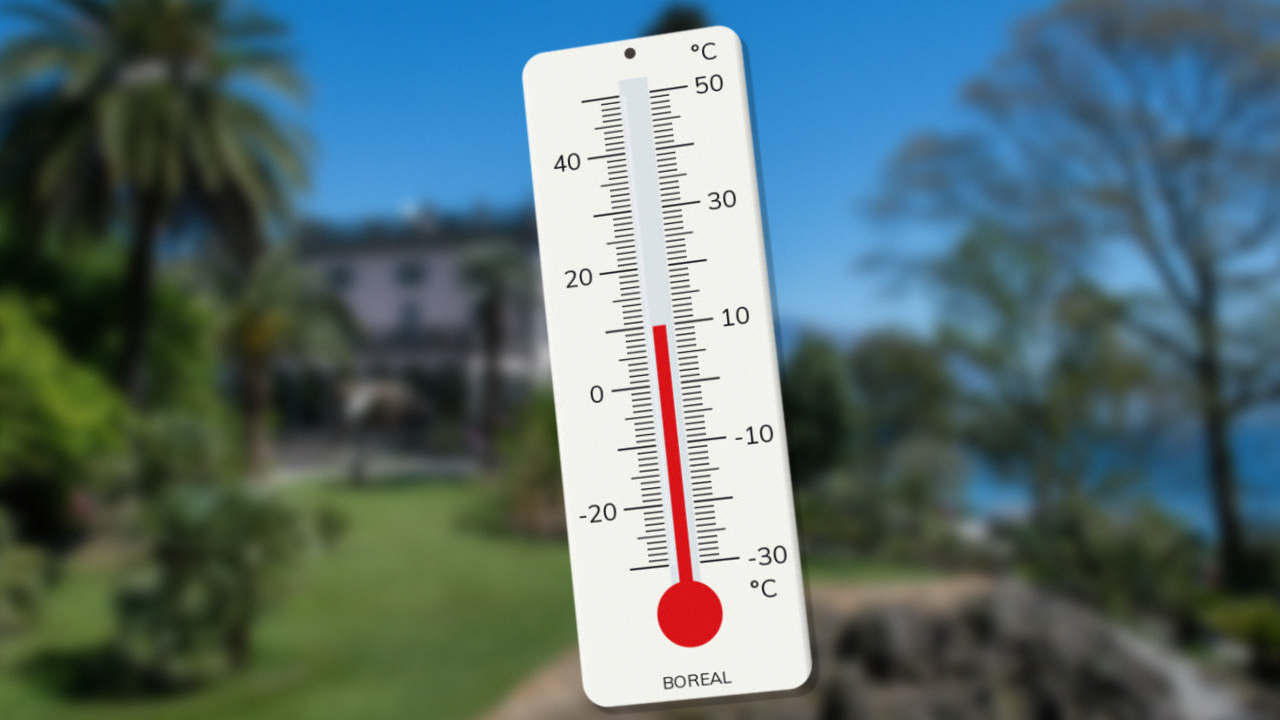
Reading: 10; °C
